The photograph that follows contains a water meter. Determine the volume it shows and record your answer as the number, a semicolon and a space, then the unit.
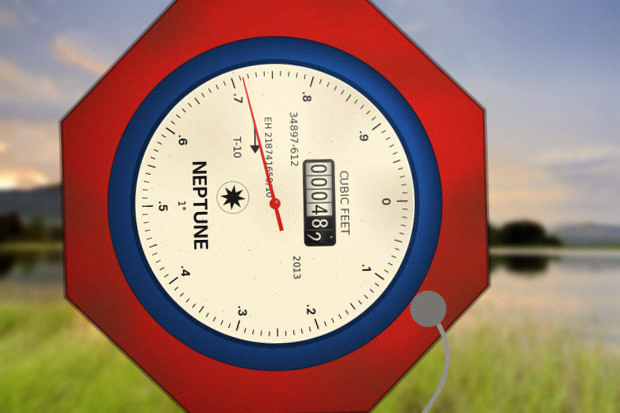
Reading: 481.71; ft³
